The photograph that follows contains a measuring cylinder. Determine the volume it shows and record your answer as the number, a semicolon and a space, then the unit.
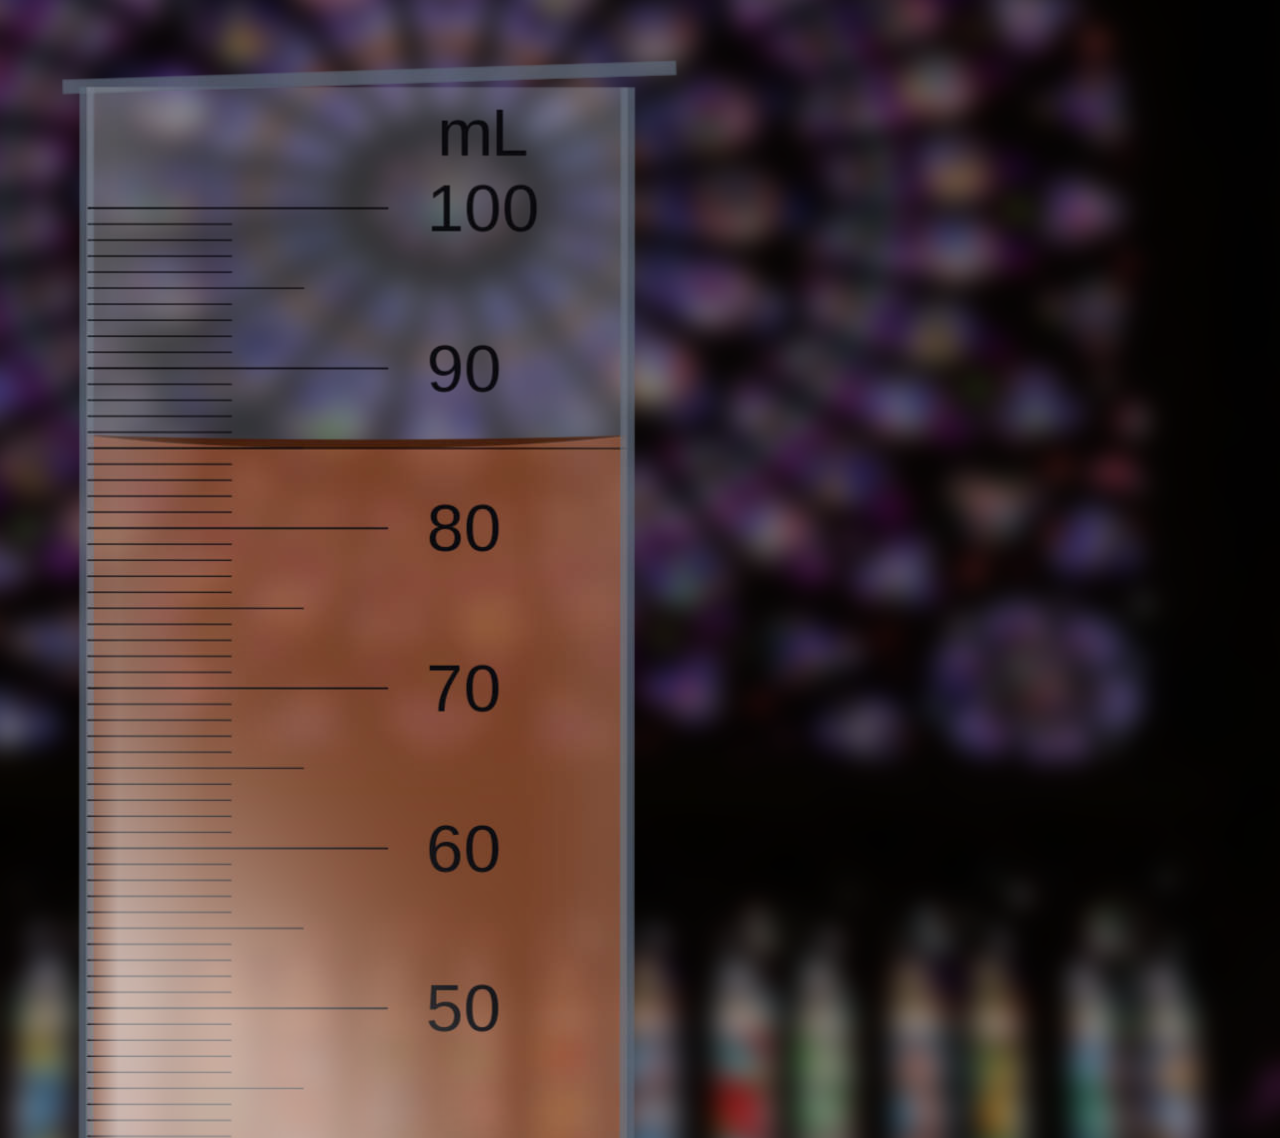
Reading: 85; mL
